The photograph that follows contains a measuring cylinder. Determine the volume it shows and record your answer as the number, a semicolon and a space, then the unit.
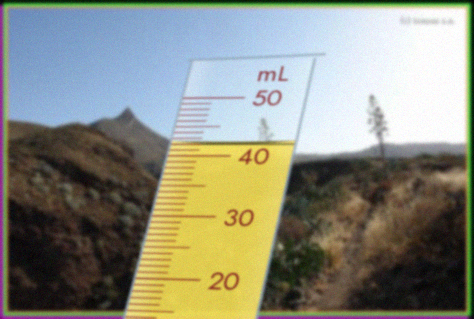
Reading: 42; mL
